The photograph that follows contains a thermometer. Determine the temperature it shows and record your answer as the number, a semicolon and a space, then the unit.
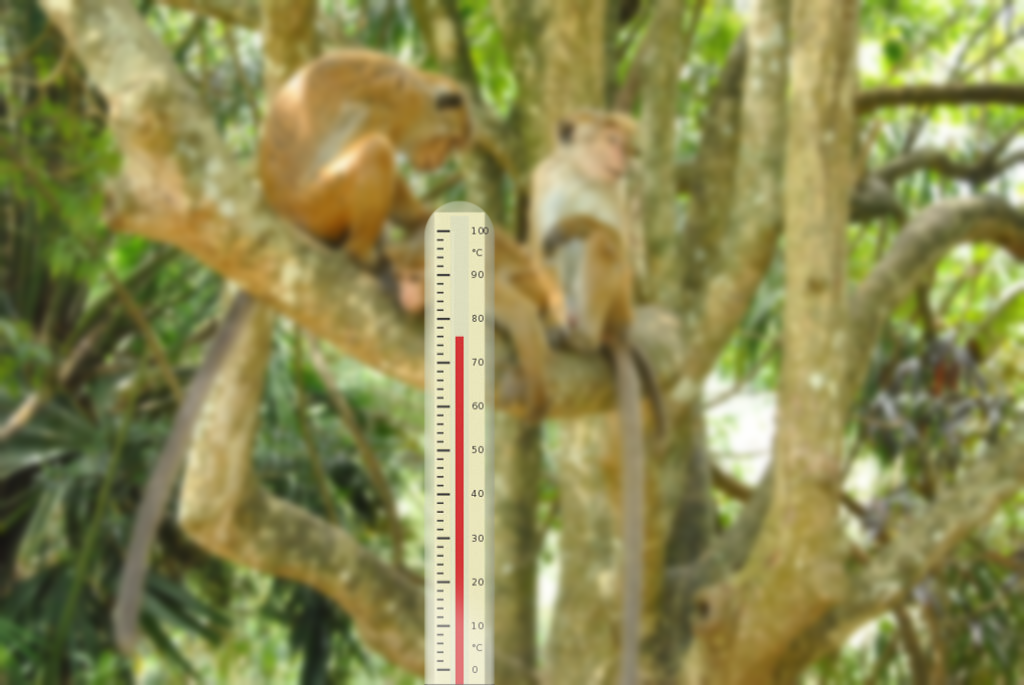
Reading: 76; °C
